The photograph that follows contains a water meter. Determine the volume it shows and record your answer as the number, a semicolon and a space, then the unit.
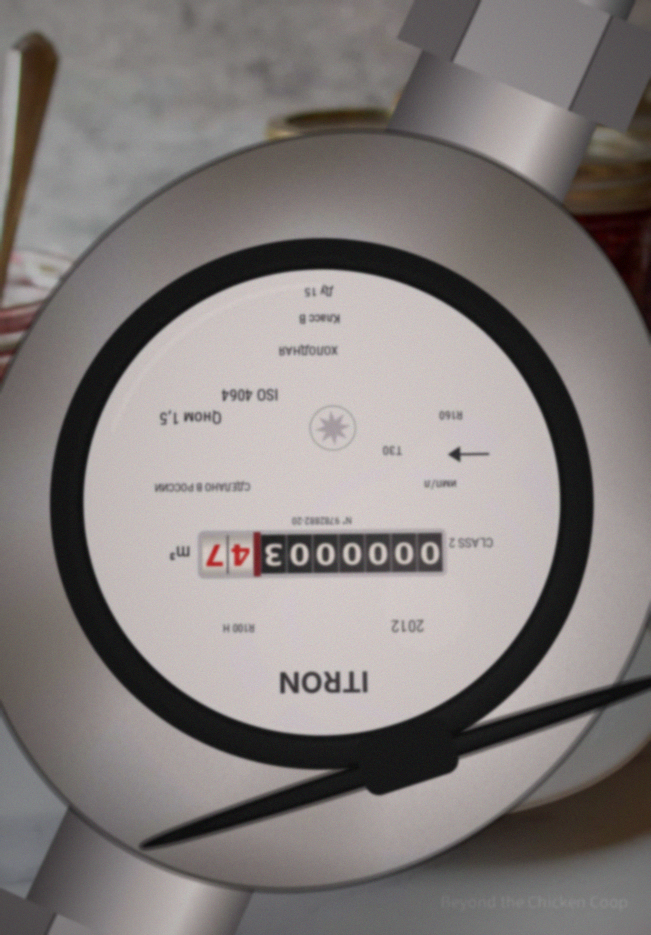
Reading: 3.47; m³
